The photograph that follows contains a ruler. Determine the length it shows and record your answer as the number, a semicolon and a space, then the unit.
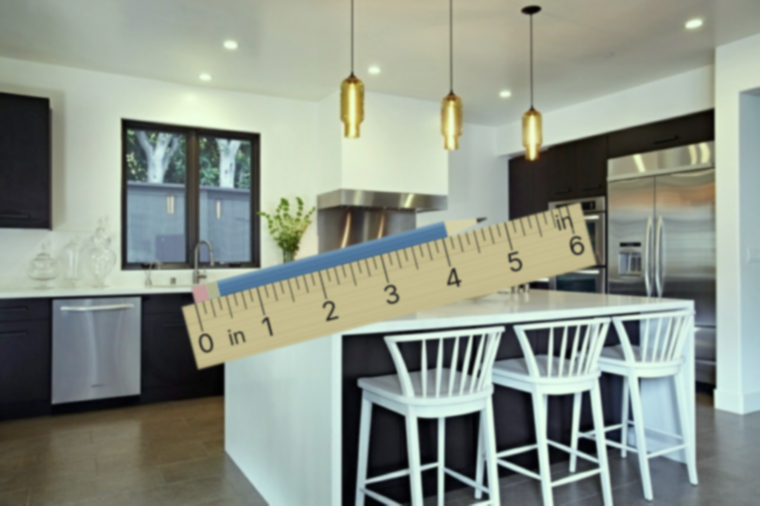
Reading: 4.75; in
